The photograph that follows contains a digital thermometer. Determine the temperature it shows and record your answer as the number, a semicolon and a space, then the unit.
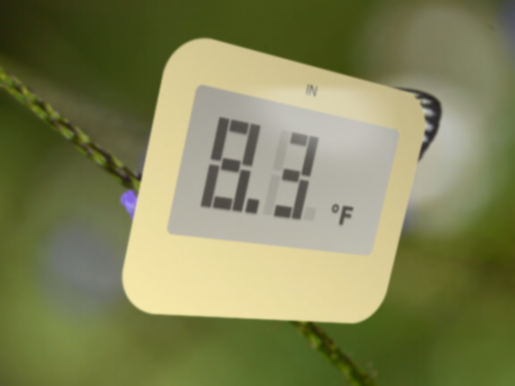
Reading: 8.3; °F
